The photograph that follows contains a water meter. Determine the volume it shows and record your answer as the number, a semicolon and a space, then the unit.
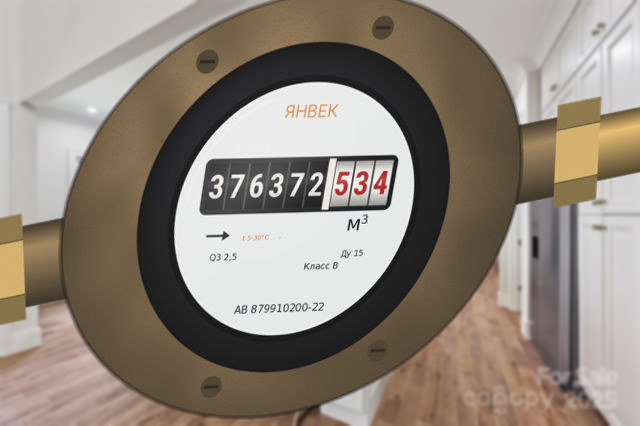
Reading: 376372.534; m³
